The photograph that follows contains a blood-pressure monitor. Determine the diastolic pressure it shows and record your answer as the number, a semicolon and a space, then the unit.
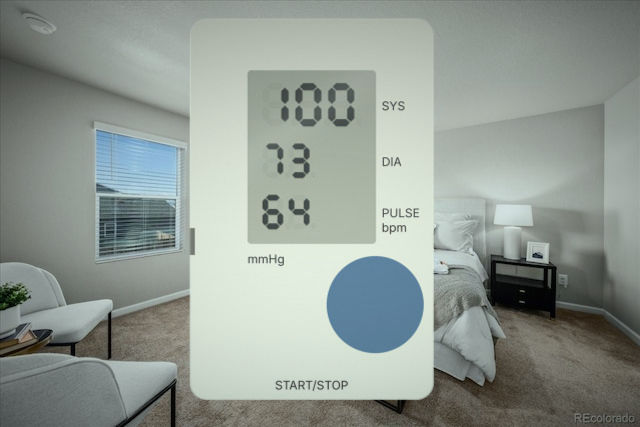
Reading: 73; mmHg
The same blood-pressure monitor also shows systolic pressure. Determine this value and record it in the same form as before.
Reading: 100; mmHg
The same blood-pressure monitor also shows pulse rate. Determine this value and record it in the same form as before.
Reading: 64; bpm
